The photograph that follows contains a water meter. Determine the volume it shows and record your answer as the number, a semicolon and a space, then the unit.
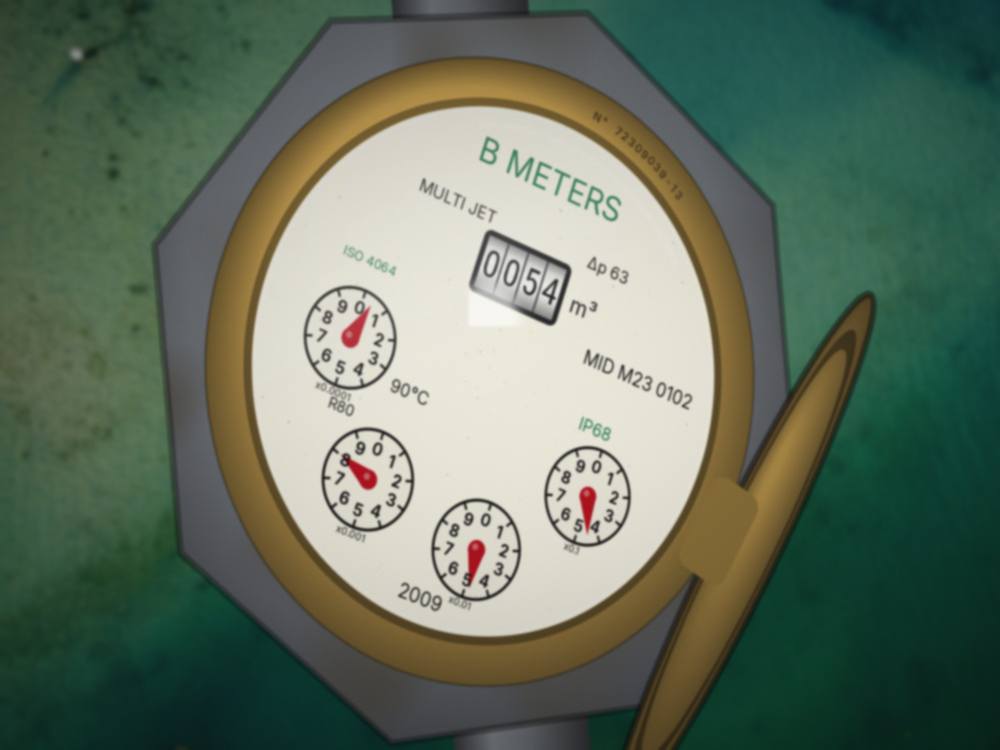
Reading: 54.4480; m³
